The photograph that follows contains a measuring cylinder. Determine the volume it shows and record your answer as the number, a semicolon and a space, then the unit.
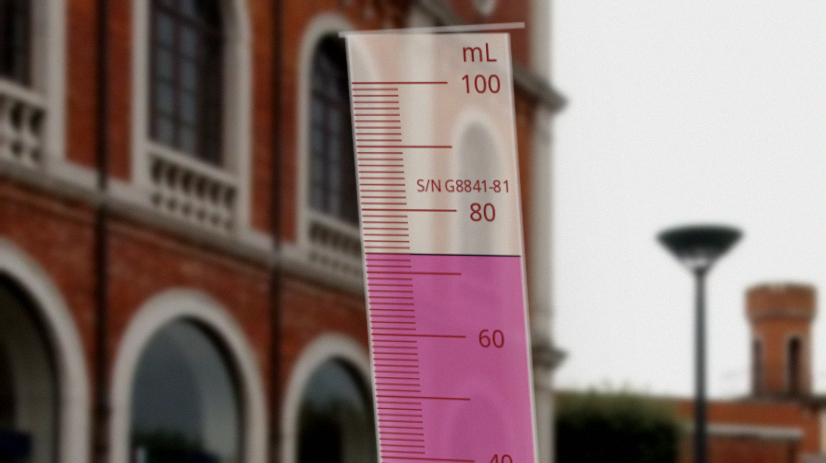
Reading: 73; mL
